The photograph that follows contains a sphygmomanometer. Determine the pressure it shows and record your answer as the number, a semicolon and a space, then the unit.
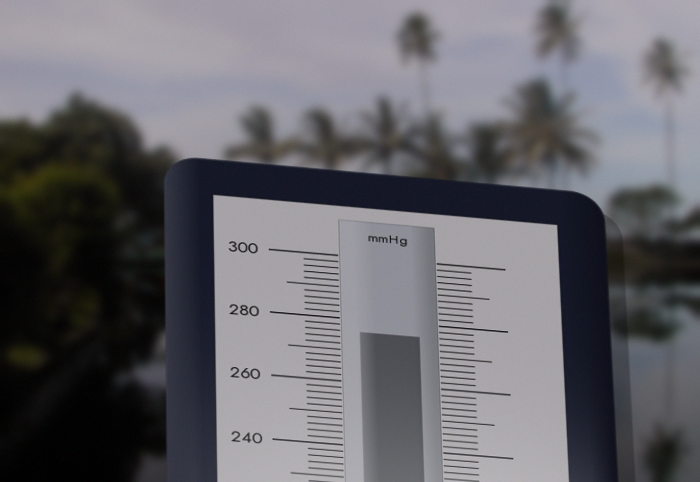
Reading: 276; mmHg
